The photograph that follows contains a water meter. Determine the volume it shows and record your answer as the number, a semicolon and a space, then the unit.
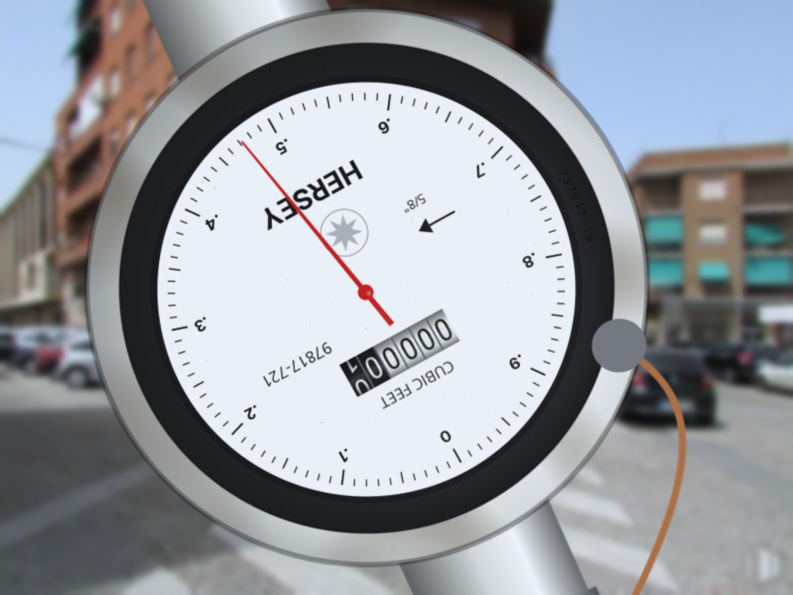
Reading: 0.47; ft³
